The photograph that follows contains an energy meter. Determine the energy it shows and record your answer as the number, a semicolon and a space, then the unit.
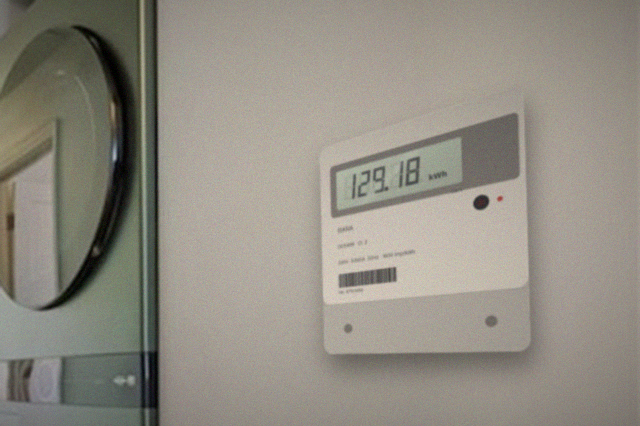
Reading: 129.18; kWh
